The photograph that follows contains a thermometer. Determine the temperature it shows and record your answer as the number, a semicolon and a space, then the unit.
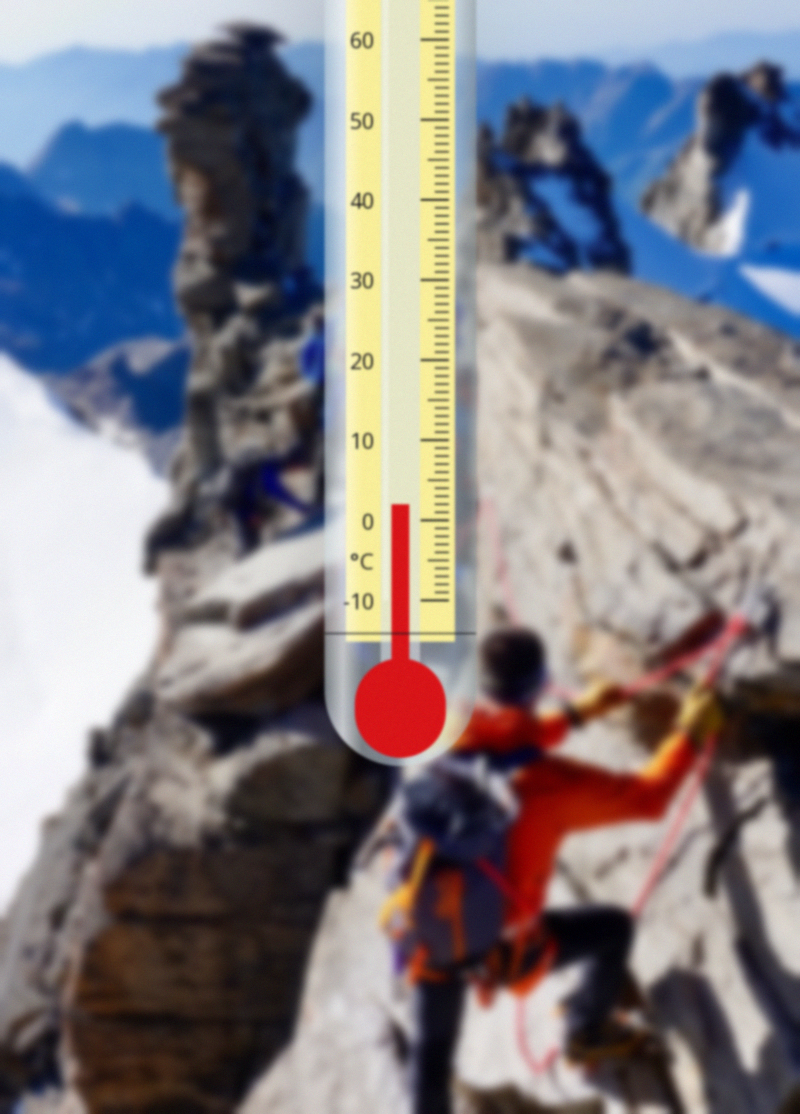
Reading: 2; °C
